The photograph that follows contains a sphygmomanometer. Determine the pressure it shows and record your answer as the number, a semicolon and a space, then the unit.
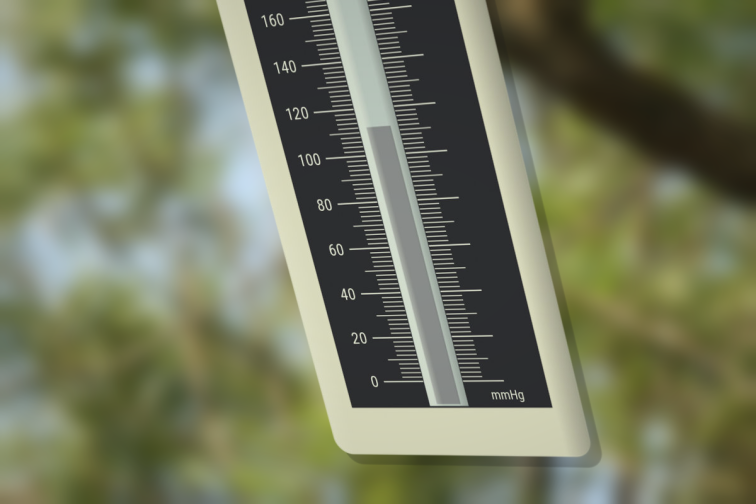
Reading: 112; mmHg
